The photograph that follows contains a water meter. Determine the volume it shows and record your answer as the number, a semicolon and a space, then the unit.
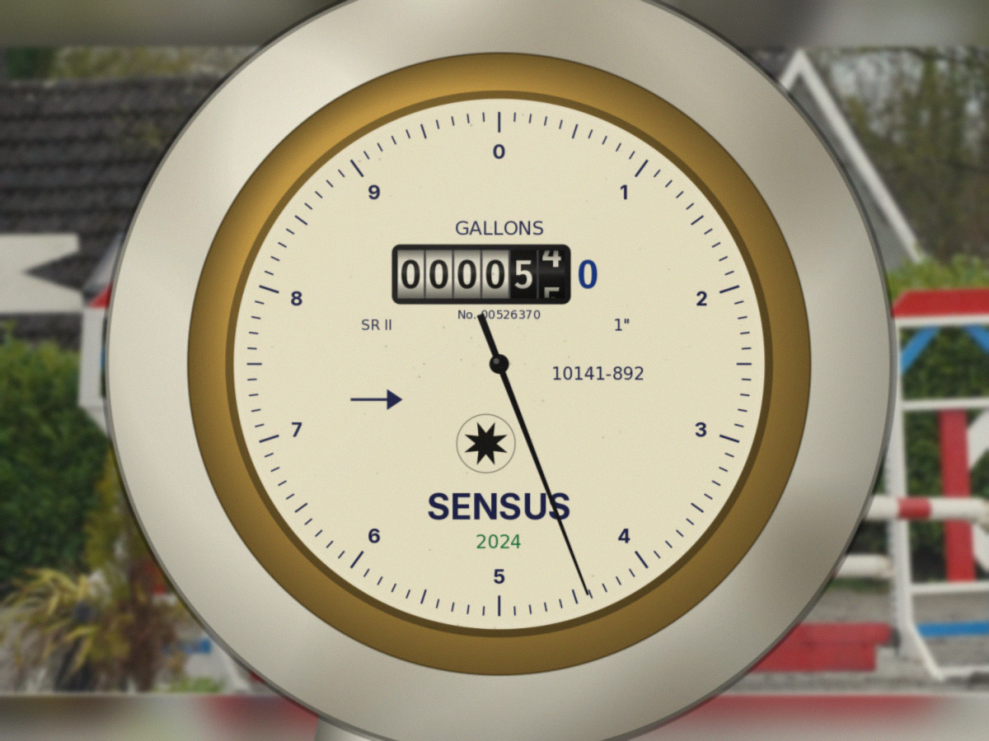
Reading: 544.4; gal
